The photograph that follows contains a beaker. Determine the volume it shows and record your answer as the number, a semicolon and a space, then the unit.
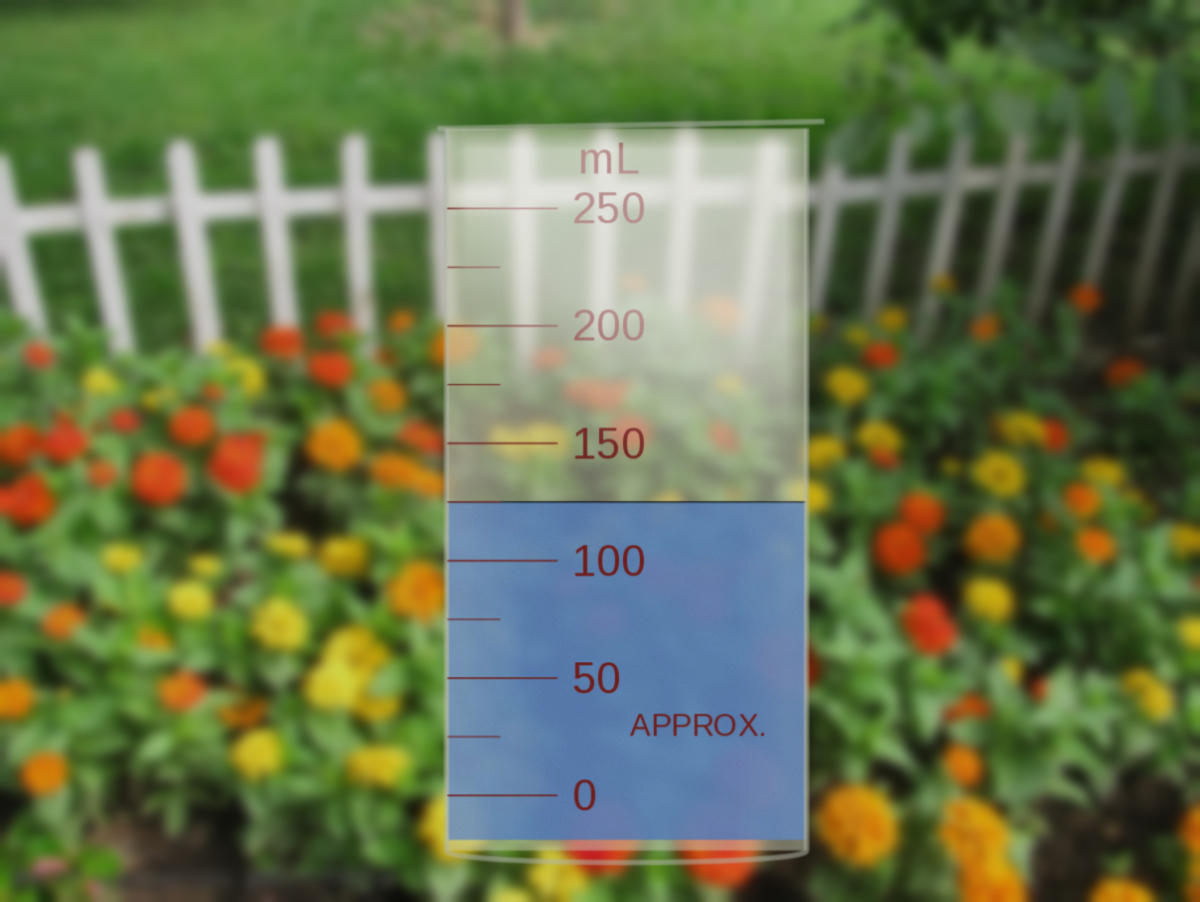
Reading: 125; mL
